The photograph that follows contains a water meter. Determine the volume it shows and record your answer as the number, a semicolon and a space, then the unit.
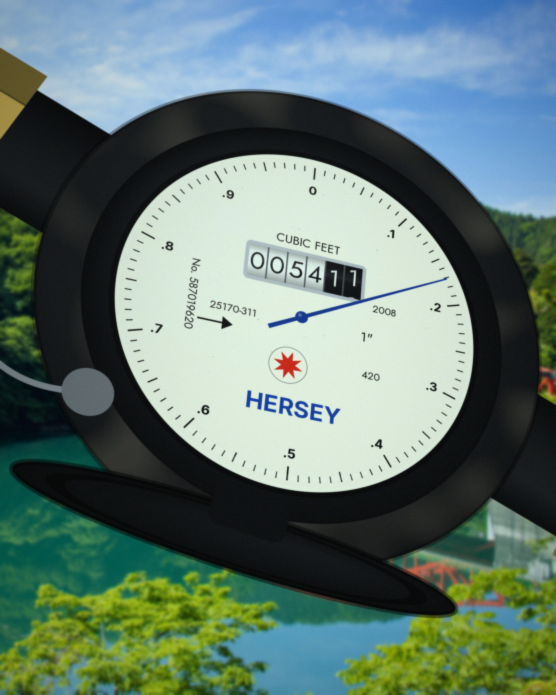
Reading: 5411.17; ft³
